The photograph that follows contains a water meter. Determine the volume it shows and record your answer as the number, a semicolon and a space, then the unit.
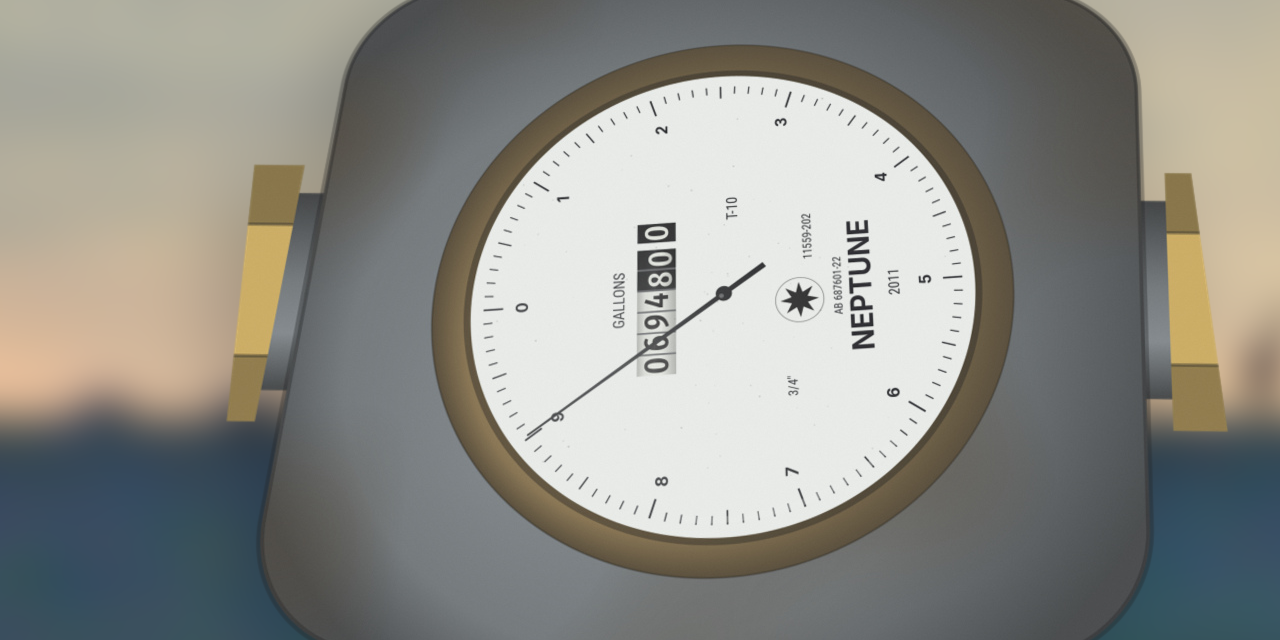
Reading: 694799.0; gal
